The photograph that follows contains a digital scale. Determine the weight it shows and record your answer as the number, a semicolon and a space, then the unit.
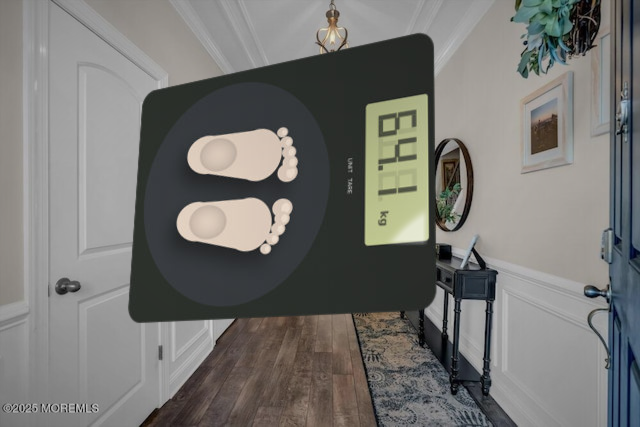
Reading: 64.1; kg
